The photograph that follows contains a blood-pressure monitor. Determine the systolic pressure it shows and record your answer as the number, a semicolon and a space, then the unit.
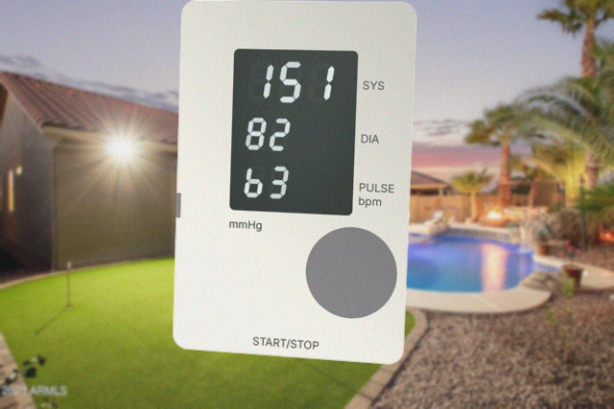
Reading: 151; mmHg
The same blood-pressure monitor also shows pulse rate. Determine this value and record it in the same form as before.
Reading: 63; bpm
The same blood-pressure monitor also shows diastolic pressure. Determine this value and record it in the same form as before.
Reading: 82; mmHg
